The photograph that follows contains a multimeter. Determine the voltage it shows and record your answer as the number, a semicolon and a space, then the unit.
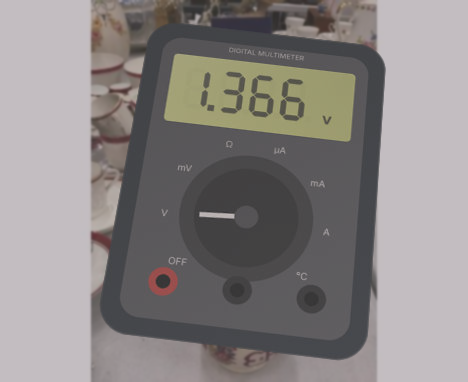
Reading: 1.366; V
